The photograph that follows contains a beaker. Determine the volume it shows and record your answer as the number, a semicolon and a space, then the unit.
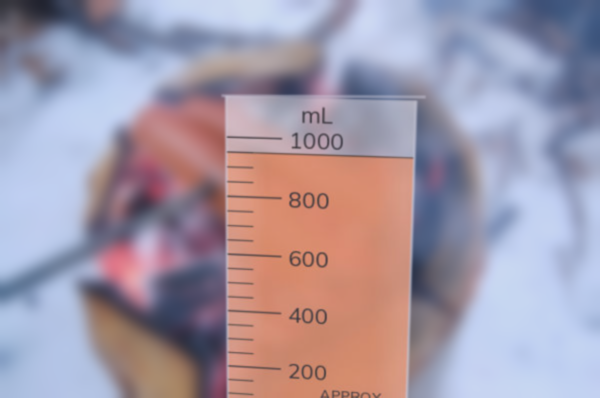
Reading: 950; mL
